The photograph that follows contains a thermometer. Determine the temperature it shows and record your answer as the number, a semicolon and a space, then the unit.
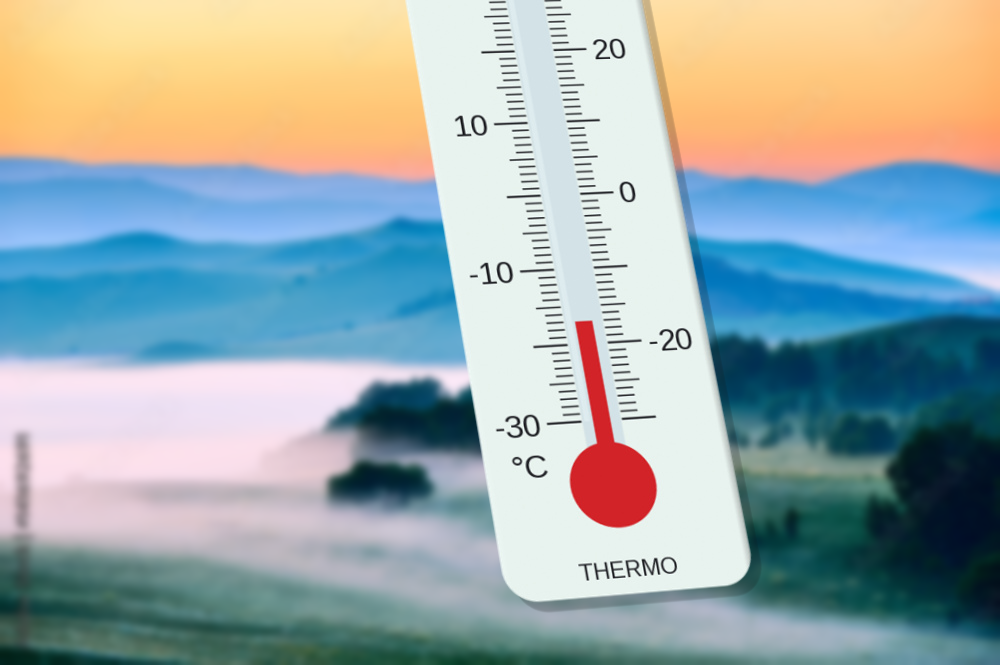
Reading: -17; °C
